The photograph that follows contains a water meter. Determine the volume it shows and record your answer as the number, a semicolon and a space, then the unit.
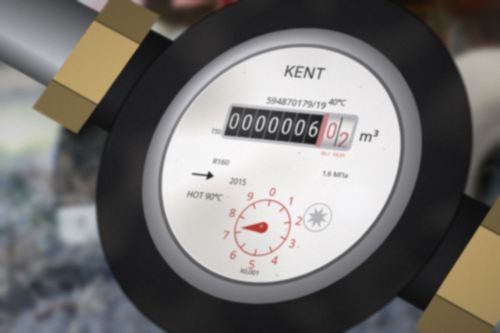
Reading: 6.017; m³
